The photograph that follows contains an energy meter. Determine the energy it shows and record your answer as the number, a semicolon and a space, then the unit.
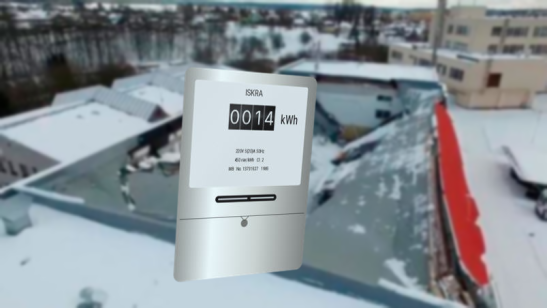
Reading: 14; kWh
